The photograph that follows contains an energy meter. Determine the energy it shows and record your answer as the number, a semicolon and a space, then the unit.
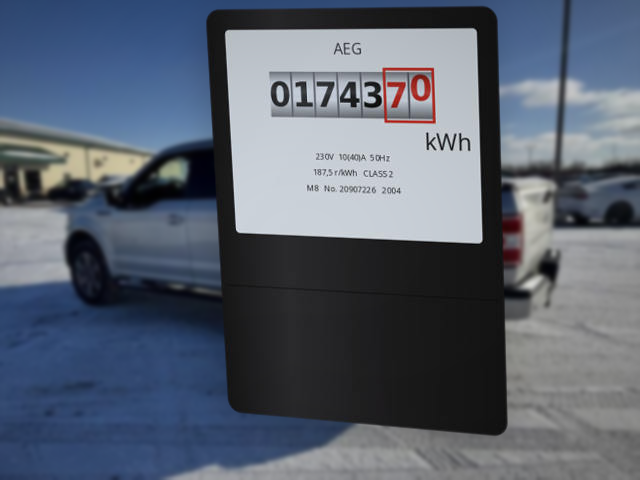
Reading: 1743.70; kWh
